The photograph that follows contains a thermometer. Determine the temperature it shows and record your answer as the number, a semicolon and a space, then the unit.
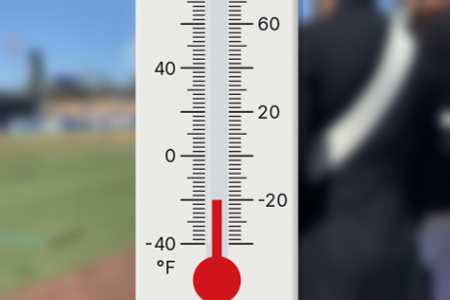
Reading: -20; °F
